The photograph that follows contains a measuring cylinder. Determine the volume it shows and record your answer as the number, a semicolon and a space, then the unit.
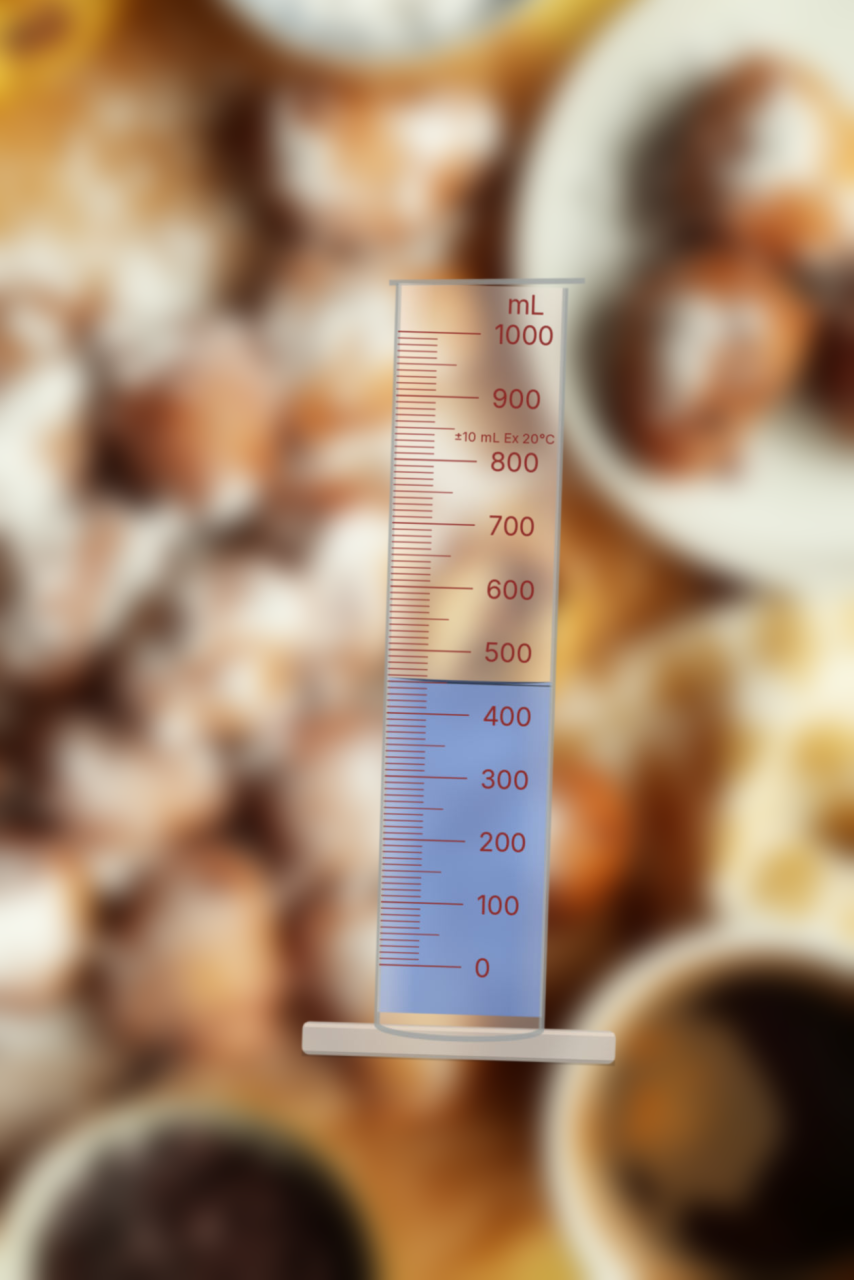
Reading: 450; mL
